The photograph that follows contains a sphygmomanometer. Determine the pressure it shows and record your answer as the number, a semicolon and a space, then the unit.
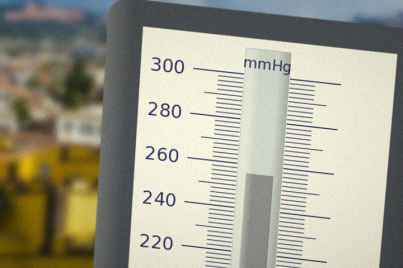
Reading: 256; mmHg
